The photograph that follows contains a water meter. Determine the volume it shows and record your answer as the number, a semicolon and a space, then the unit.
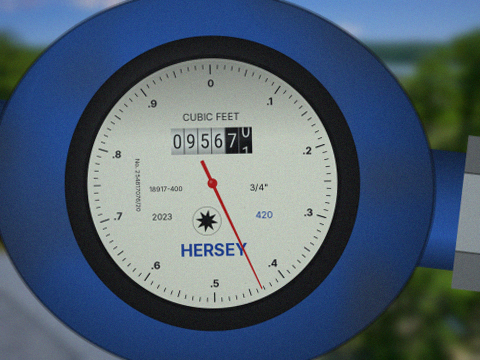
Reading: 95670.43; ft³
